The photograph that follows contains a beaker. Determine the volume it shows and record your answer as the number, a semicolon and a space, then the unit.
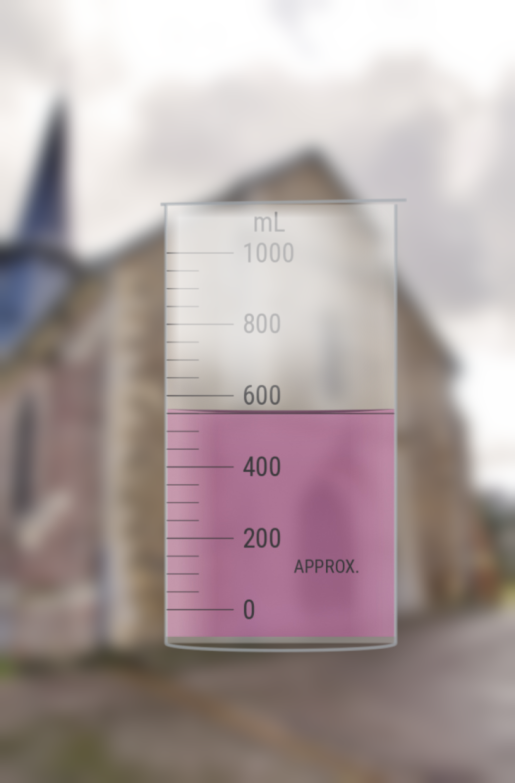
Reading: 550; mL
